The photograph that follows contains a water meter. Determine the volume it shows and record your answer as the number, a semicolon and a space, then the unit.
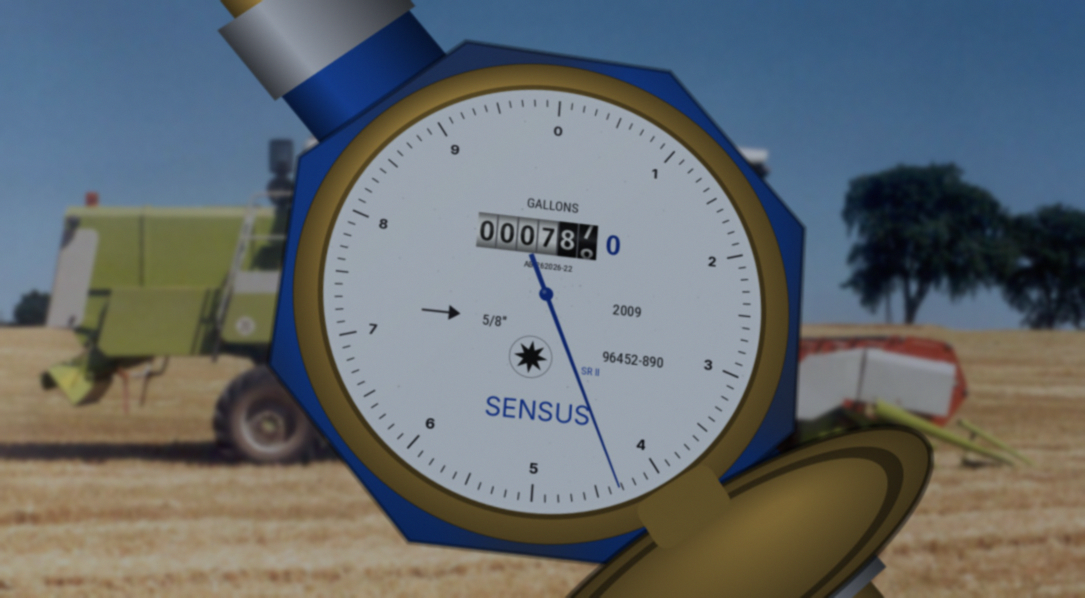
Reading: 7874.3; gal
